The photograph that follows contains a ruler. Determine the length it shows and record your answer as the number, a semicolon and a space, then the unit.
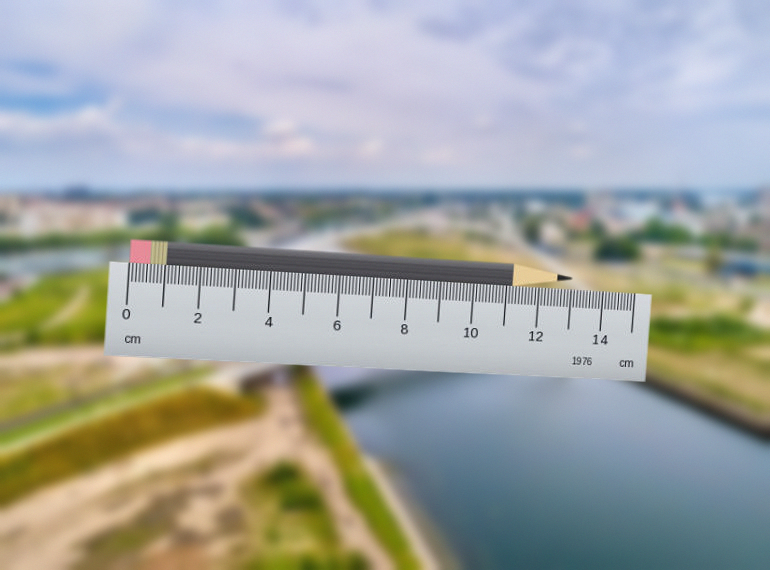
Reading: 13; cm
